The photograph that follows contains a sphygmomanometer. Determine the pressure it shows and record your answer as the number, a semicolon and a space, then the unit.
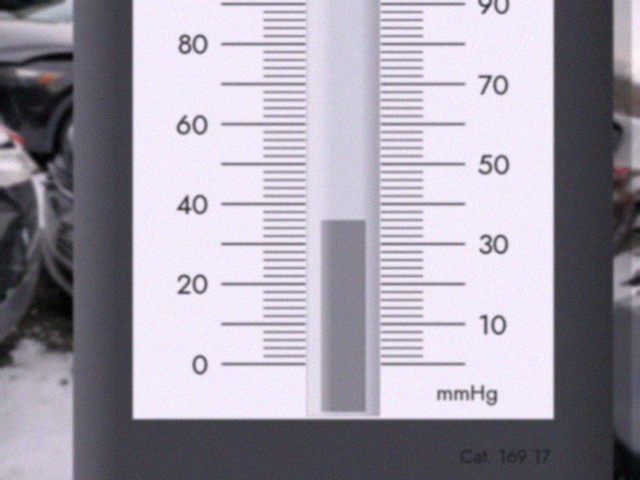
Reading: 36; mmHg
